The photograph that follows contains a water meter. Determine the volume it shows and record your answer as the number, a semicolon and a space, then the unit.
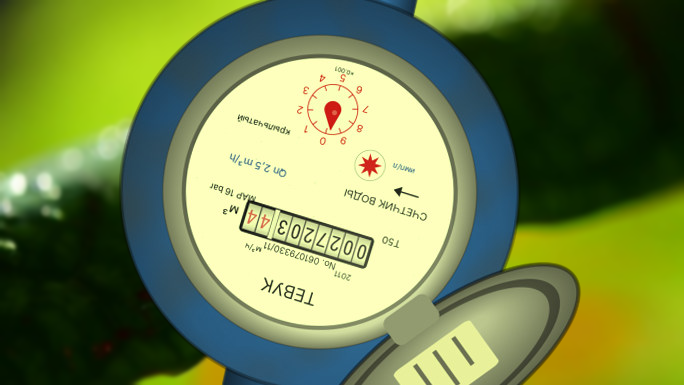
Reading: 27203.439; m³
